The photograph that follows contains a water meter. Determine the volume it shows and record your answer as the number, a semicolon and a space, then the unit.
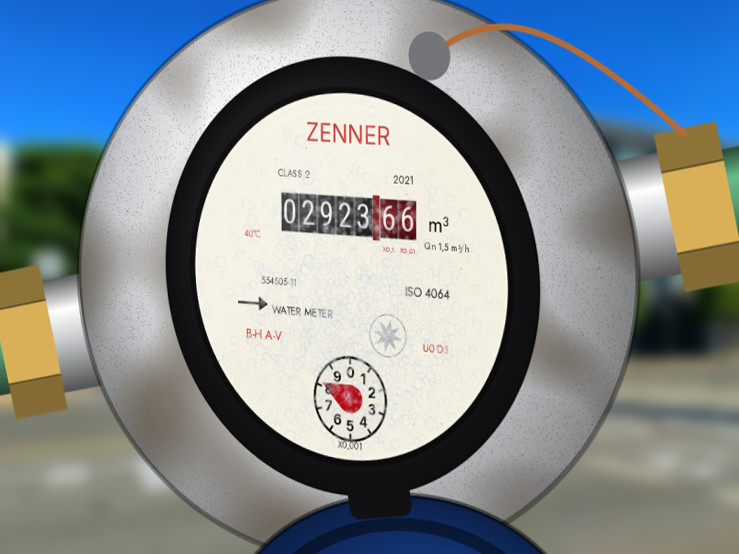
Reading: 2923.668; m³
